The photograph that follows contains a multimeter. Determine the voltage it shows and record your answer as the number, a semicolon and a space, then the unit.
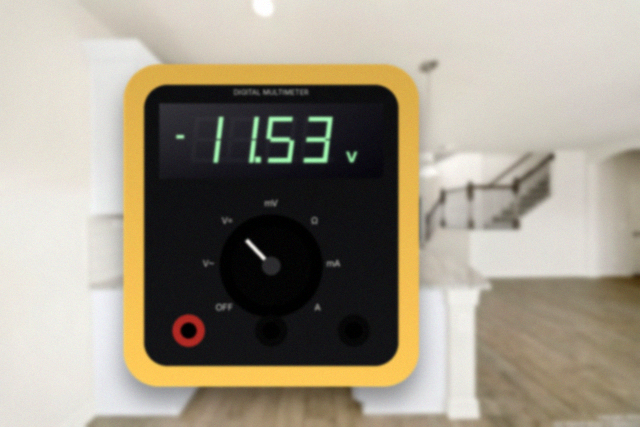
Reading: -11.53; V
